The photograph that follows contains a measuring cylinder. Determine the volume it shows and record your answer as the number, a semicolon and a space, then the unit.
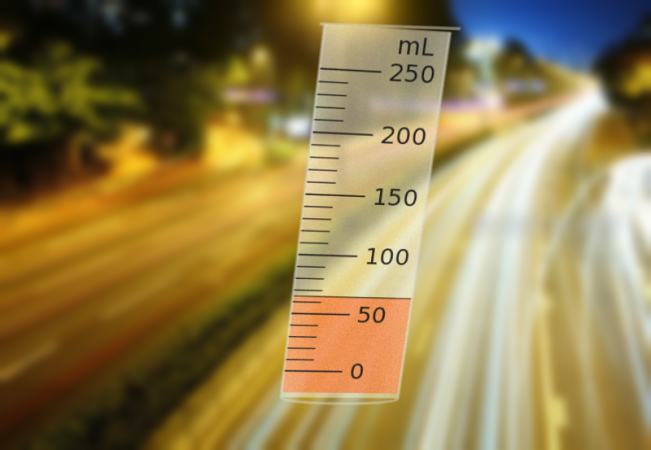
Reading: 65; mL
